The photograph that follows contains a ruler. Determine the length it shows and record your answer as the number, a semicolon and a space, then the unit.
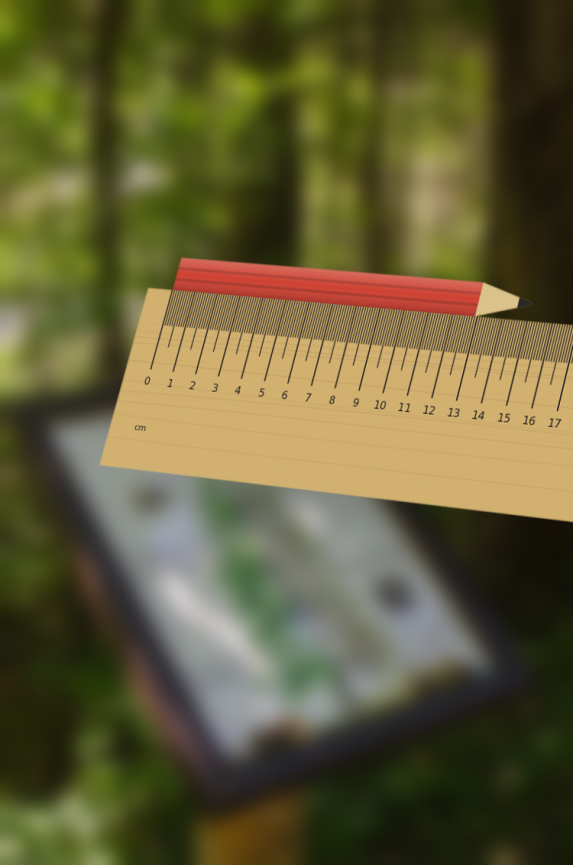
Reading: 15; cm
